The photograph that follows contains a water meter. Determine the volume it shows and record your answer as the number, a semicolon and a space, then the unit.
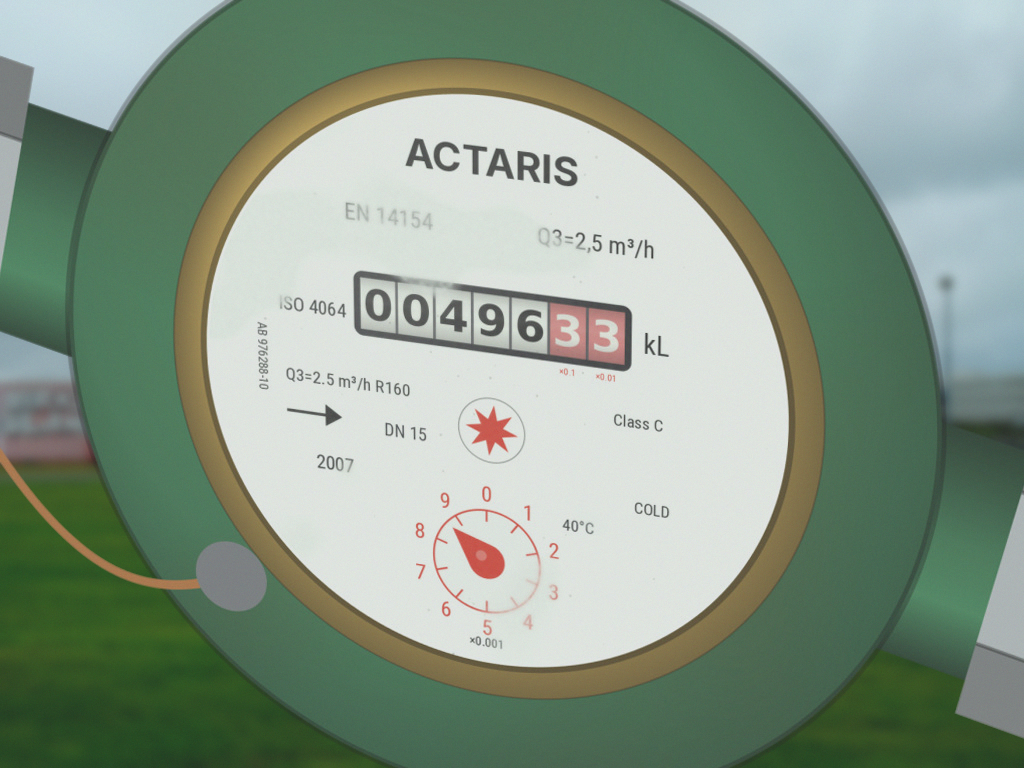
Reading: 496.338; kL
